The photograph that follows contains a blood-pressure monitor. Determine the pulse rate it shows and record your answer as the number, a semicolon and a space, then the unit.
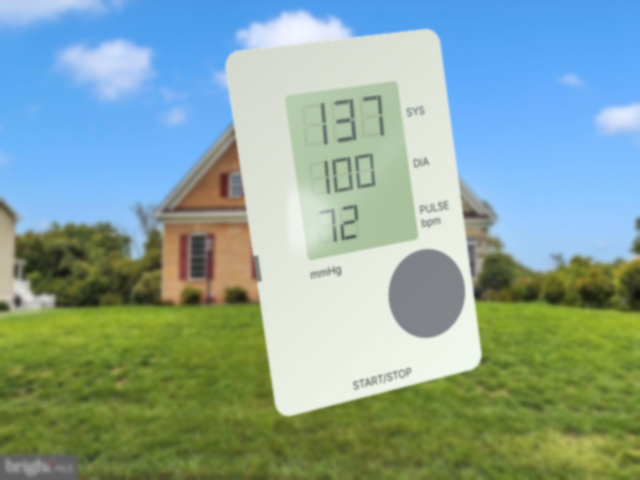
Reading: 72; bpm
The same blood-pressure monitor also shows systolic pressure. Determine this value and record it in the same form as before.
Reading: 137; mmHg
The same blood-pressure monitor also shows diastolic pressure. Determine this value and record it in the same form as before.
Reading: 100; mmHg
